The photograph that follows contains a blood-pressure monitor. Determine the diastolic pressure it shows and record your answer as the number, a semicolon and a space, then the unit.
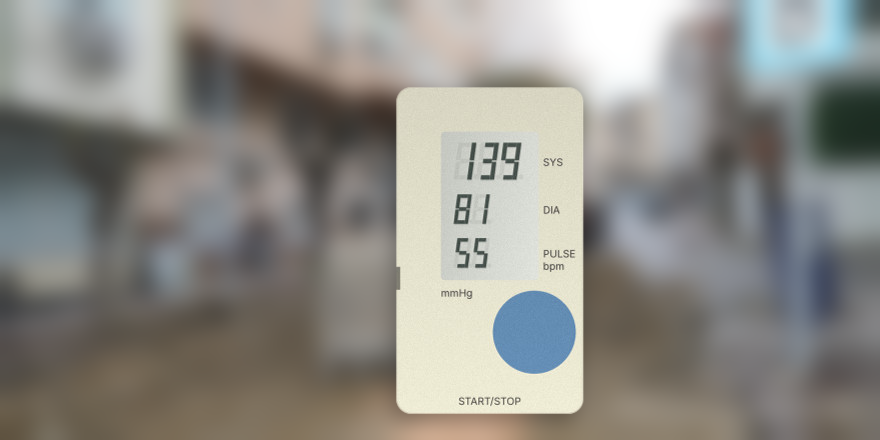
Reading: 81; mmHg
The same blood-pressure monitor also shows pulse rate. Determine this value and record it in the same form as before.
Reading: 55; bpm
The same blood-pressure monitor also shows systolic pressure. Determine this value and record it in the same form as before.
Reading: 139; mmHg
